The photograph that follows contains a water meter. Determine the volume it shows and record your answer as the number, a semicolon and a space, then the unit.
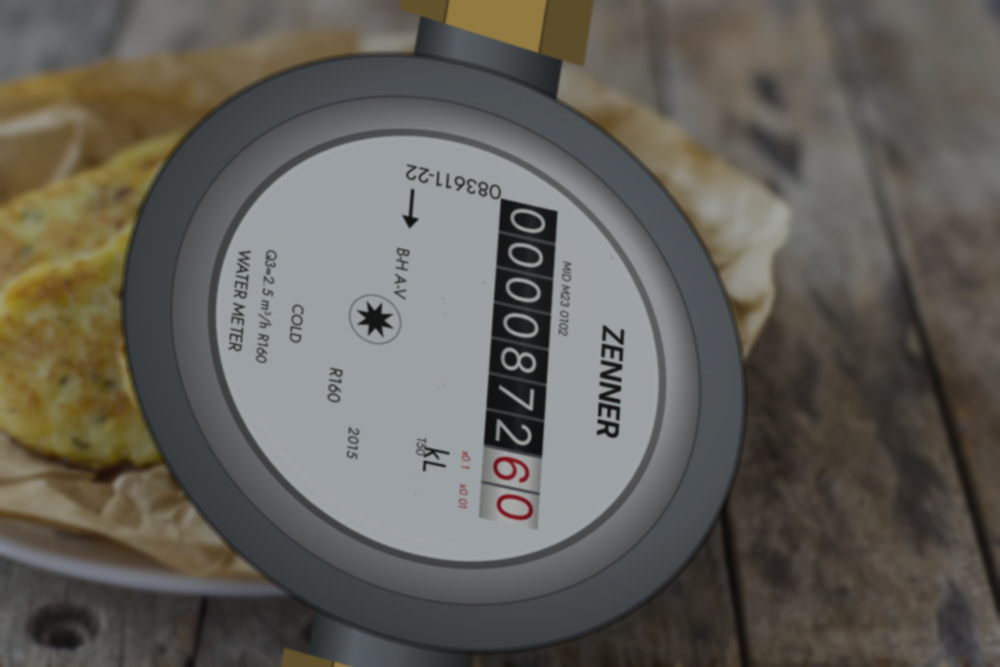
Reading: 872.60; kL
